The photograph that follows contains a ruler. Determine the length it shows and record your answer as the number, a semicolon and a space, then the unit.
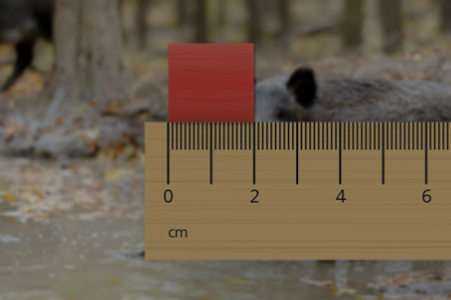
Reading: 2; cm
